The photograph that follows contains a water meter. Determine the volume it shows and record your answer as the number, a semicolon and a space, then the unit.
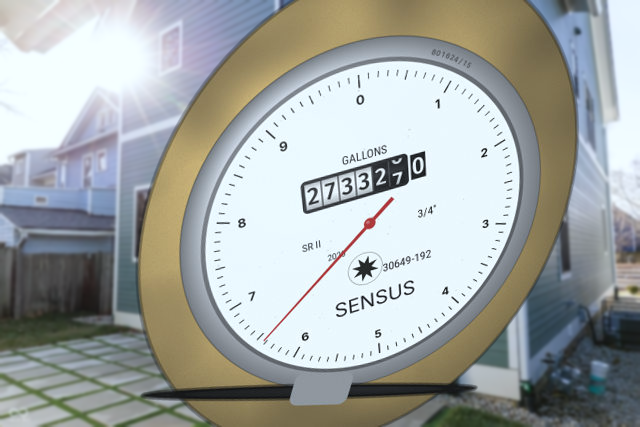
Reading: 2733266.4; gal
